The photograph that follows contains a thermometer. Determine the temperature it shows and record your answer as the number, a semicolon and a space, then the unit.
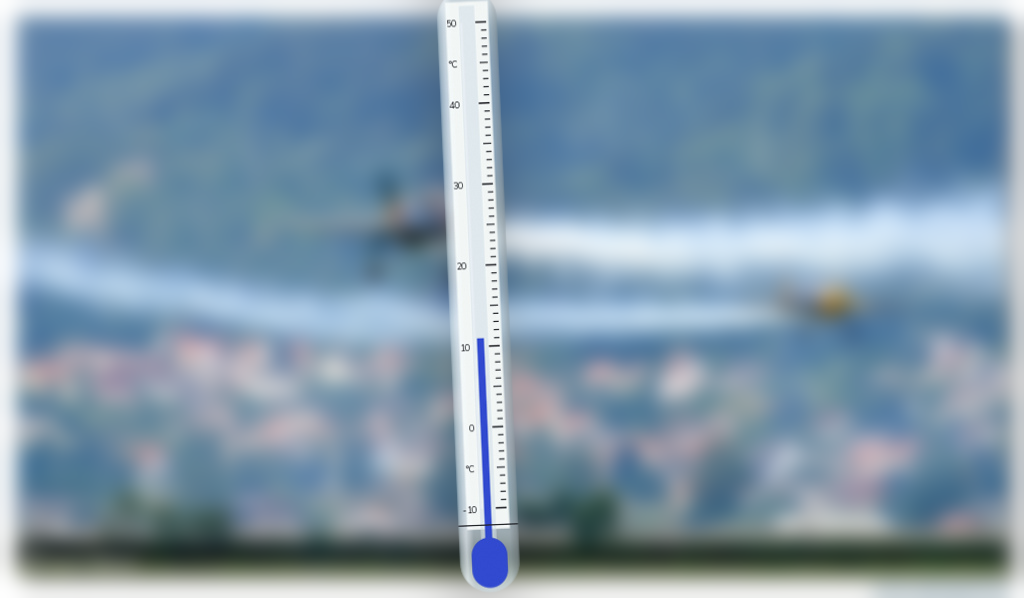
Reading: 11; °C
